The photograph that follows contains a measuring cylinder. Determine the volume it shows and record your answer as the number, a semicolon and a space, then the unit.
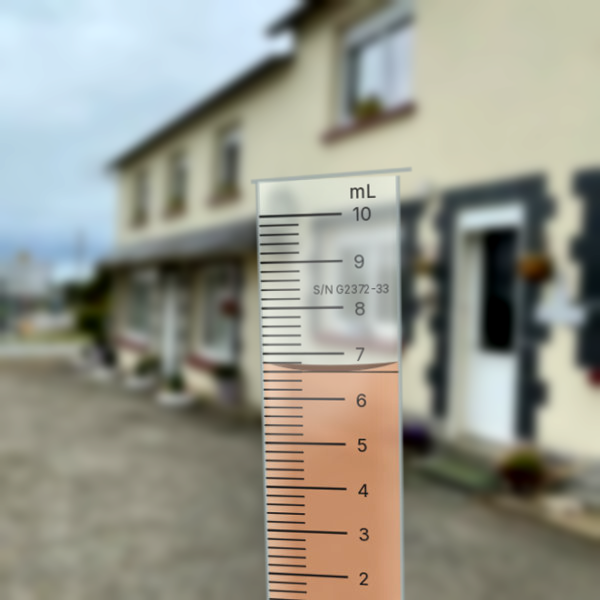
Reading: 6.6; mL
